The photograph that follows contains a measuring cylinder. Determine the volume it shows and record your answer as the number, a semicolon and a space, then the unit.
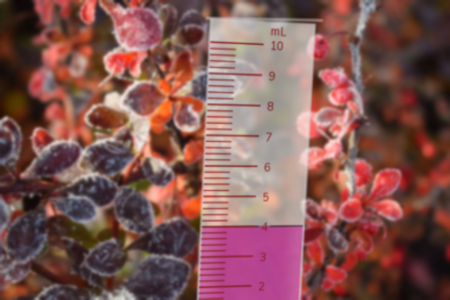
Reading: 4; mL
